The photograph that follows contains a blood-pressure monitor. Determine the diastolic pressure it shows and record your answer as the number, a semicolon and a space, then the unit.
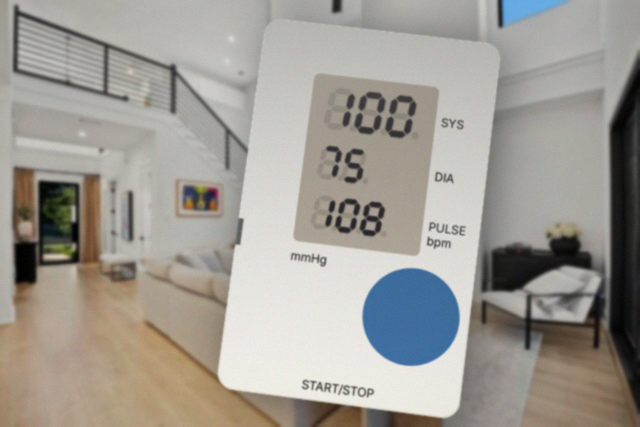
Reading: 75; mmHg
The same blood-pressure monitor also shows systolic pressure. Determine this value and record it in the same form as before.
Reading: 100; mmHg
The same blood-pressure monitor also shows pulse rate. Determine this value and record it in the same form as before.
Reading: 108; bpm
